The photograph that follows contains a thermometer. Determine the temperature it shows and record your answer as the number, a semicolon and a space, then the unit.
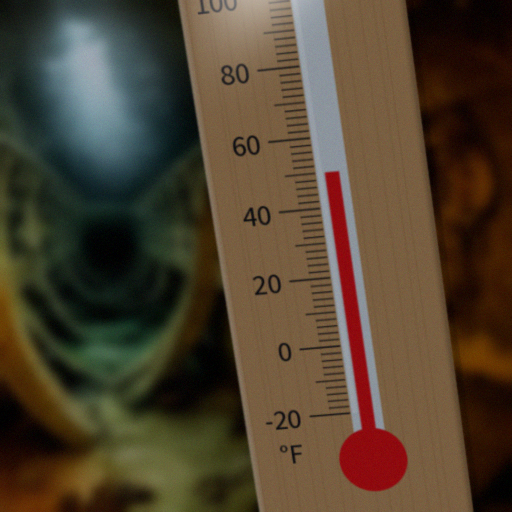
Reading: 50; °F
